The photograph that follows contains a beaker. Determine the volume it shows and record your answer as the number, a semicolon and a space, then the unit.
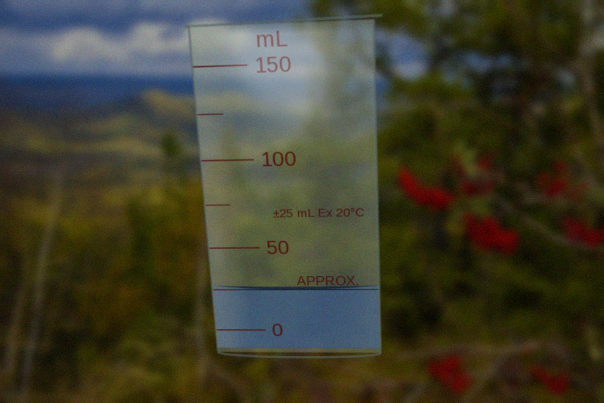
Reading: 25; mL
